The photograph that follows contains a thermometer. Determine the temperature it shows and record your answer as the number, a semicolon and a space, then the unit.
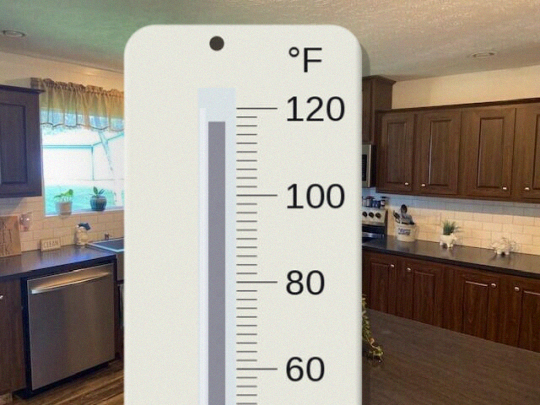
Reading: 117; °F
